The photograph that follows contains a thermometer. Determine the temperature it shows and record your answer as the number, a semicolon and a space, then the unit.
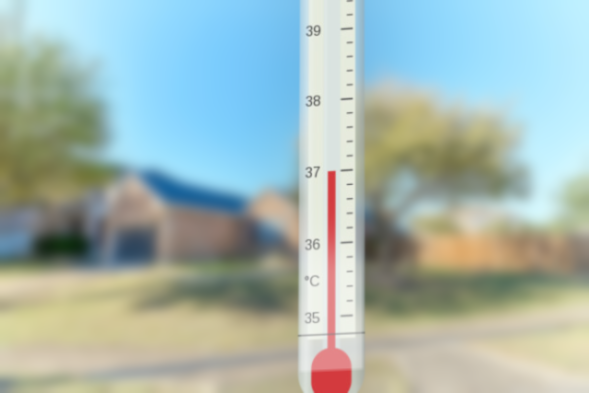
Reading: 37; °C
